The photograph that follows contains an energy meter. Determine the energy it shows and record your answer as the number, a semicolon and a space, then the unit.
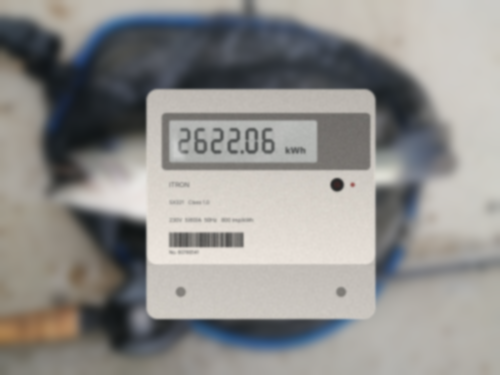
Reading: 2622.06; kWh
